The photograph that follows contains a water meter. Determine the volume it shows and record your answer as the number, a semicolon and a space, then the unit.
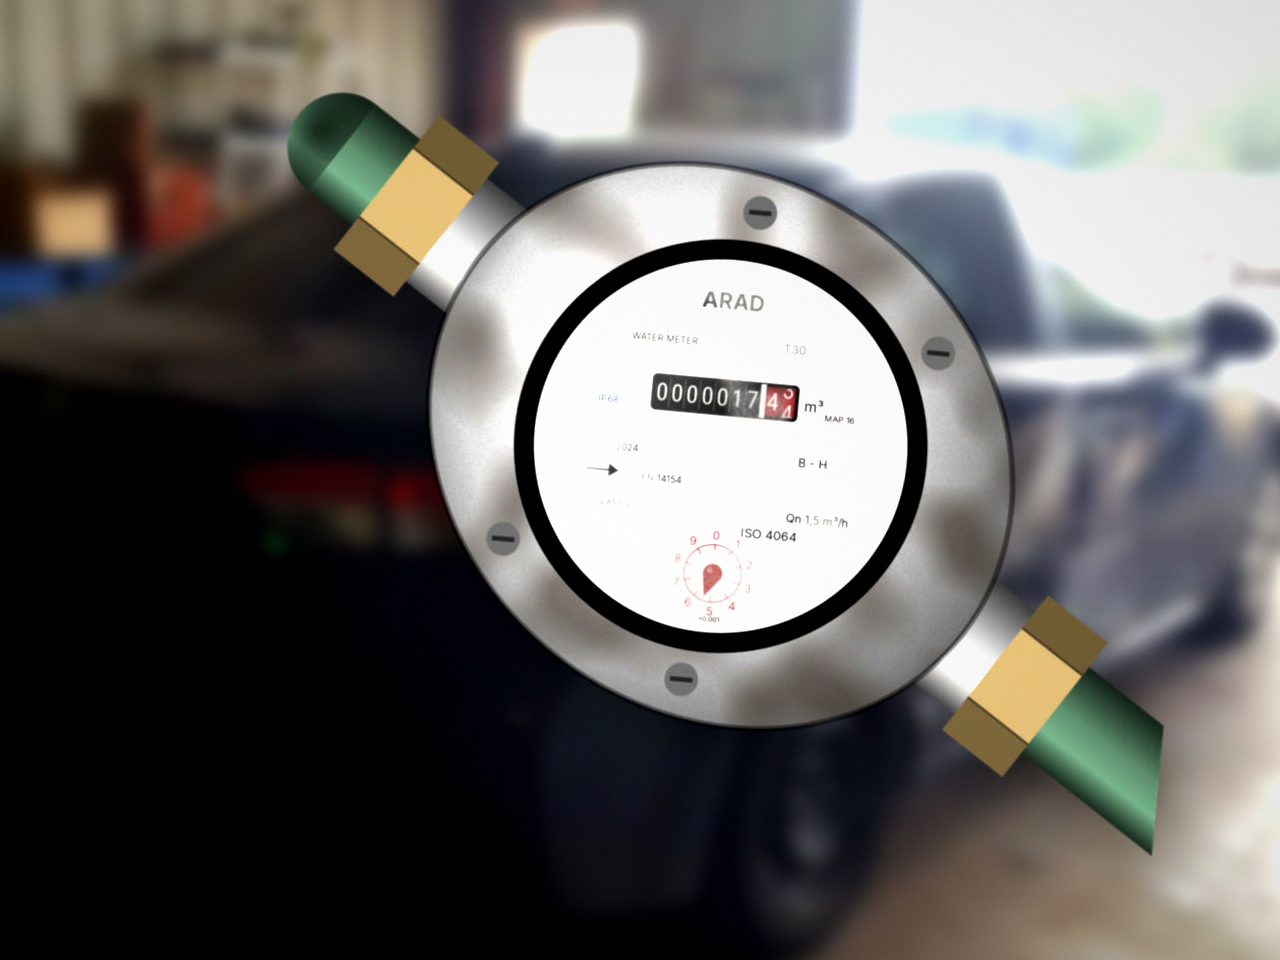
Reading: 17.435; m³
